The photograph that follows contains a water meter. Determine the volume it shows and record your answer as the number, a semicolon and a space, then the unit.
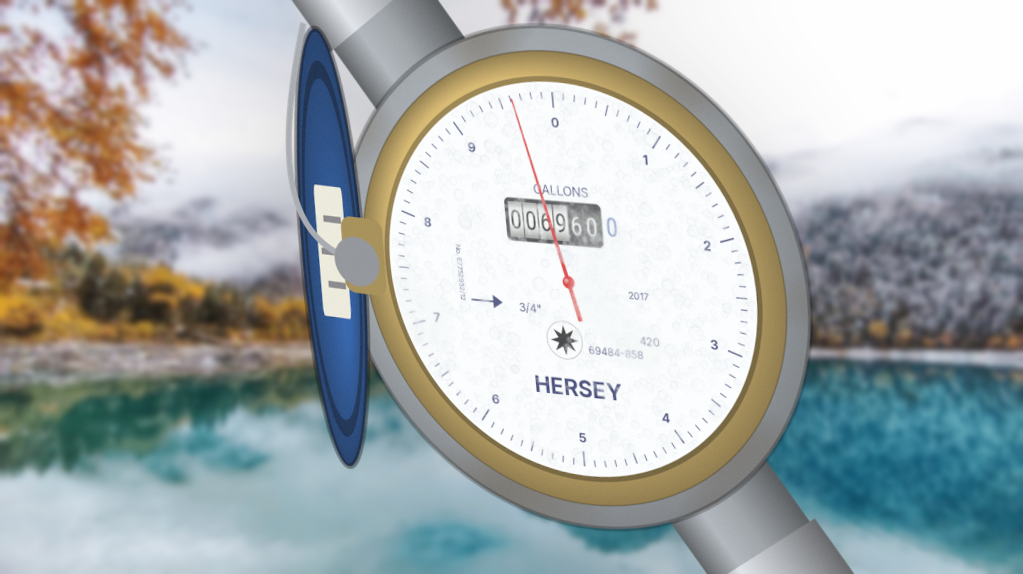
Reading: 69599.6; gal
